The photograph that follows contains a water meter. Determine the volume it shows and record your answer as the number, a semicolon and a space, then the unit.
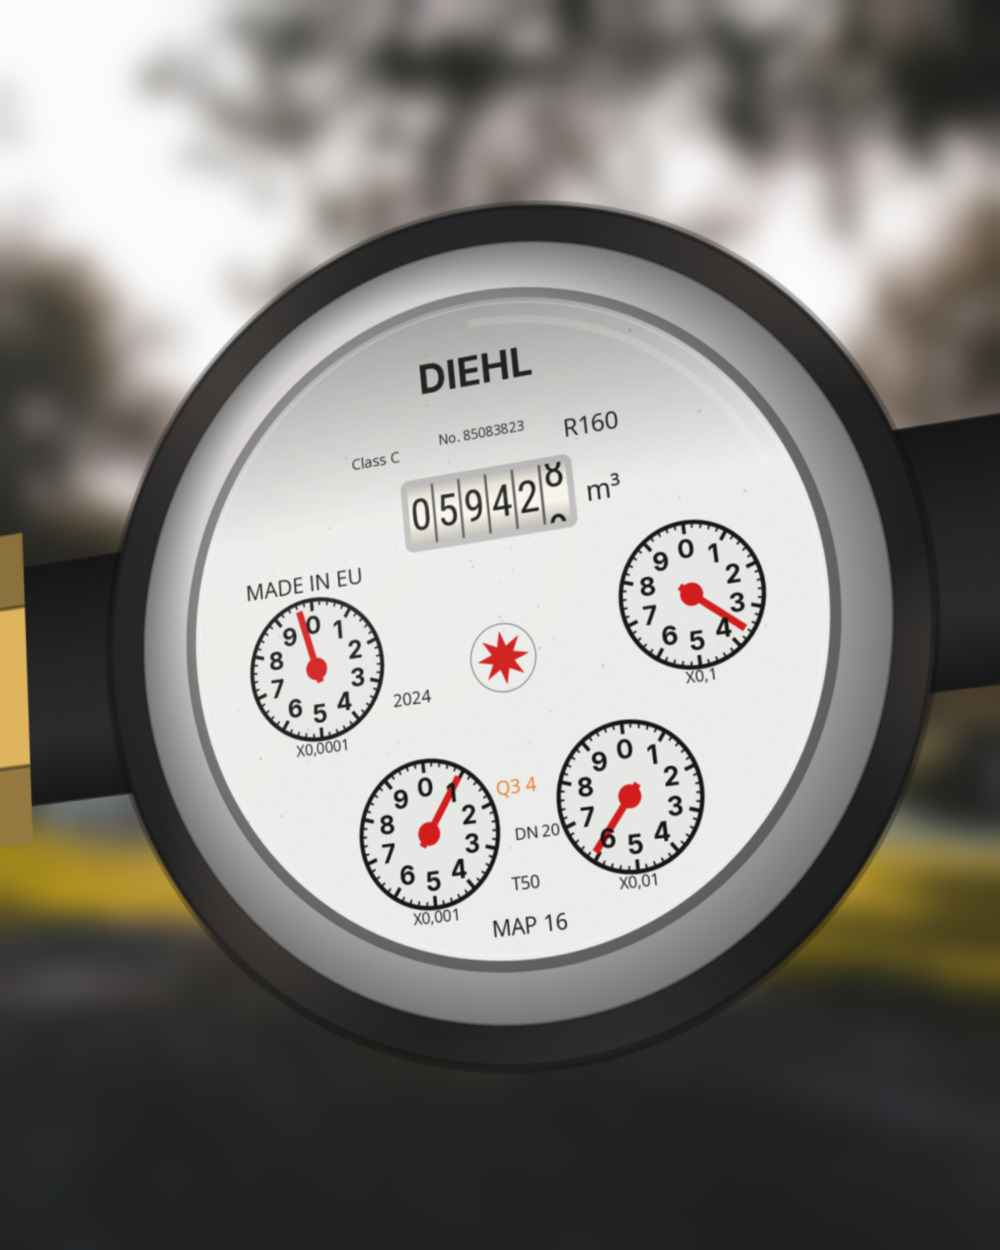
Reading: 59428.3609; m³
